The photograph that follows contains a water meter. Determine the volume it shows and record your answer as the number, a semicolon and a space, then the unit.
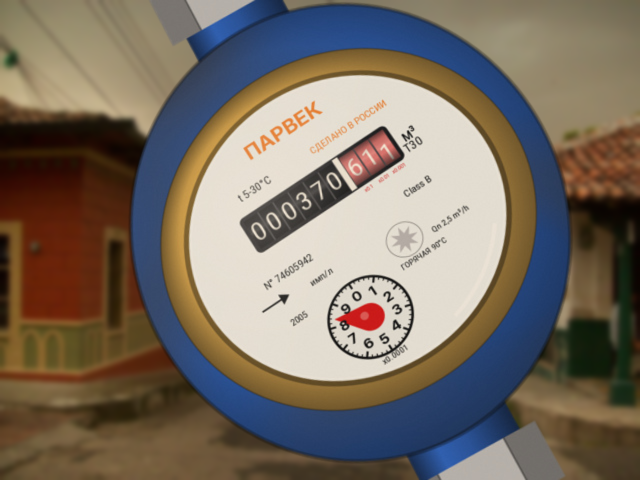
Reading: 370.6108; m³
